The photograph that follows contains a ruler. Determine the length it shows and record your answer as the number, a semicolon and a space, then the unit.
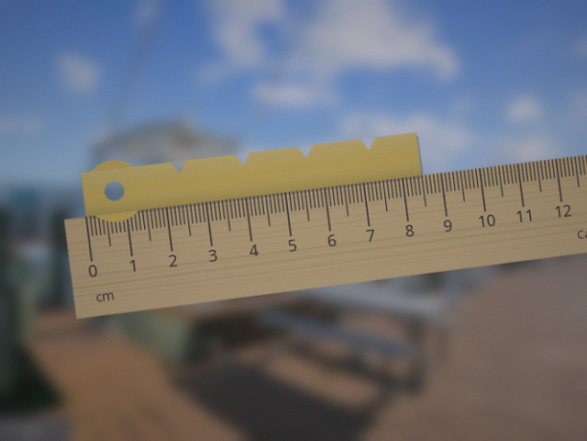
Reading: 8.5; cm
